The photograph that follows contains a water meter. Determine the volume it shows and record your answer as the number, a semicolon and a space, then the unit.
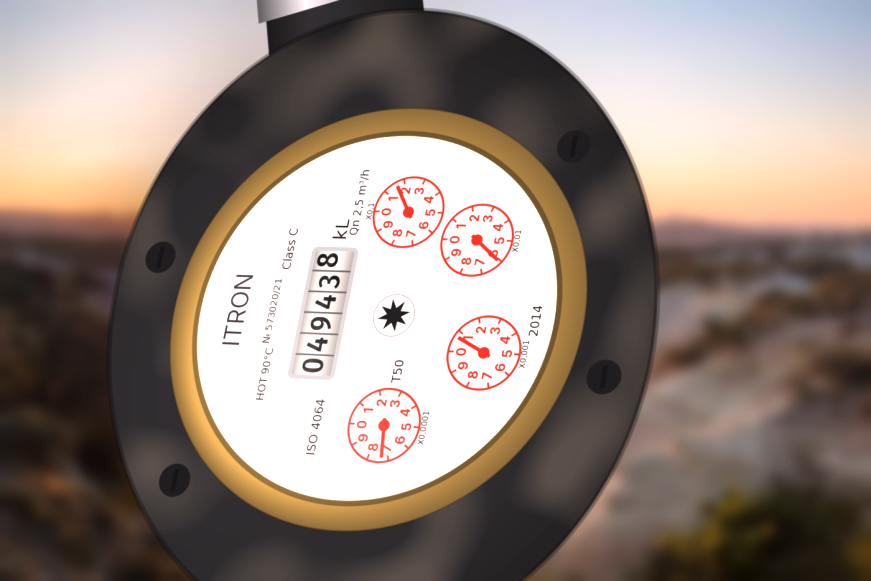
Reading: 49438.1607; kL
